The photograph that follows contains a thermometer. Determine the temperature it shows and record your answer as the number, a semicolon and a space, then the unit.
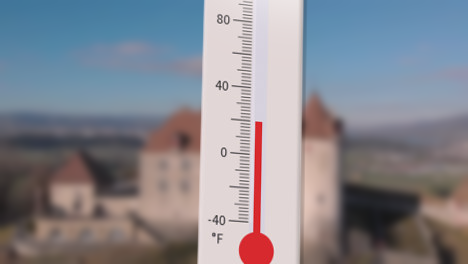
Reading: 20; °F
